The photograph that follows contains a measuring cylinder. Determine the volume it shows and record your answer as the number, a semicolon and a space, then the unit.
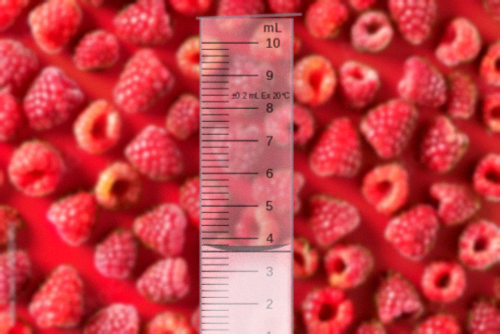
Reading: 3.6; mL
